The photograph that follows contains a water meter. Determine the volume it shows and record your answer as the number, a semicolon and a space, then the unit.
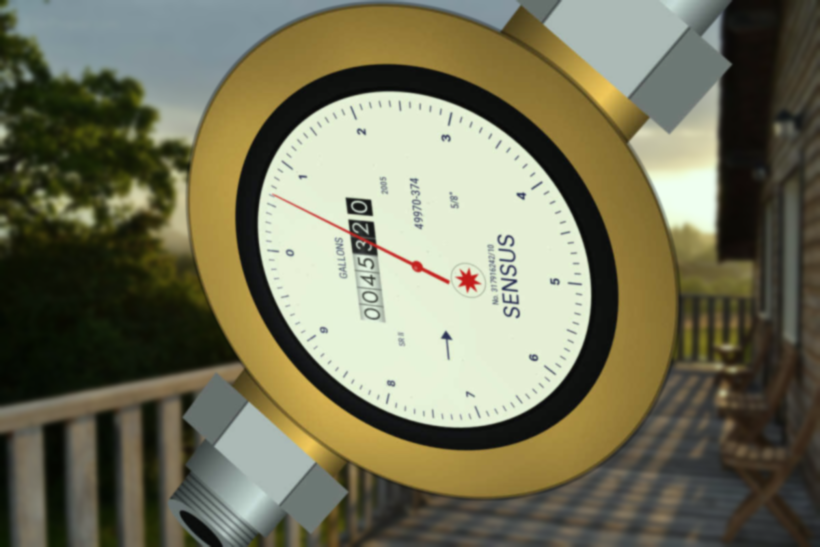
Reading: 45320.6; gal
